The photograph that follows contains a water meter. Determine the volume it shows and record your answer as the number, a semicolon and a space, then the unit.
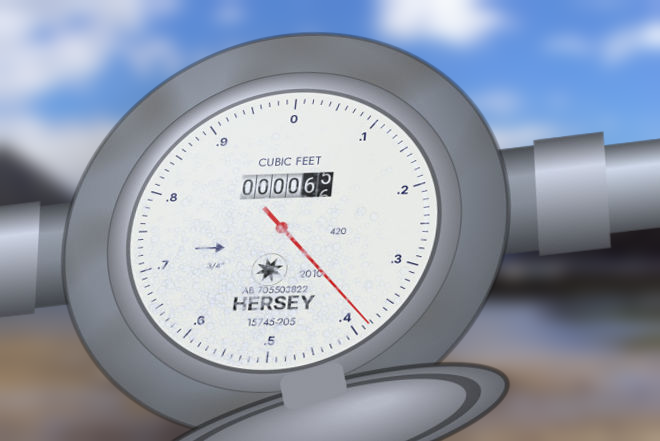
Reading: 65.38; ft³
